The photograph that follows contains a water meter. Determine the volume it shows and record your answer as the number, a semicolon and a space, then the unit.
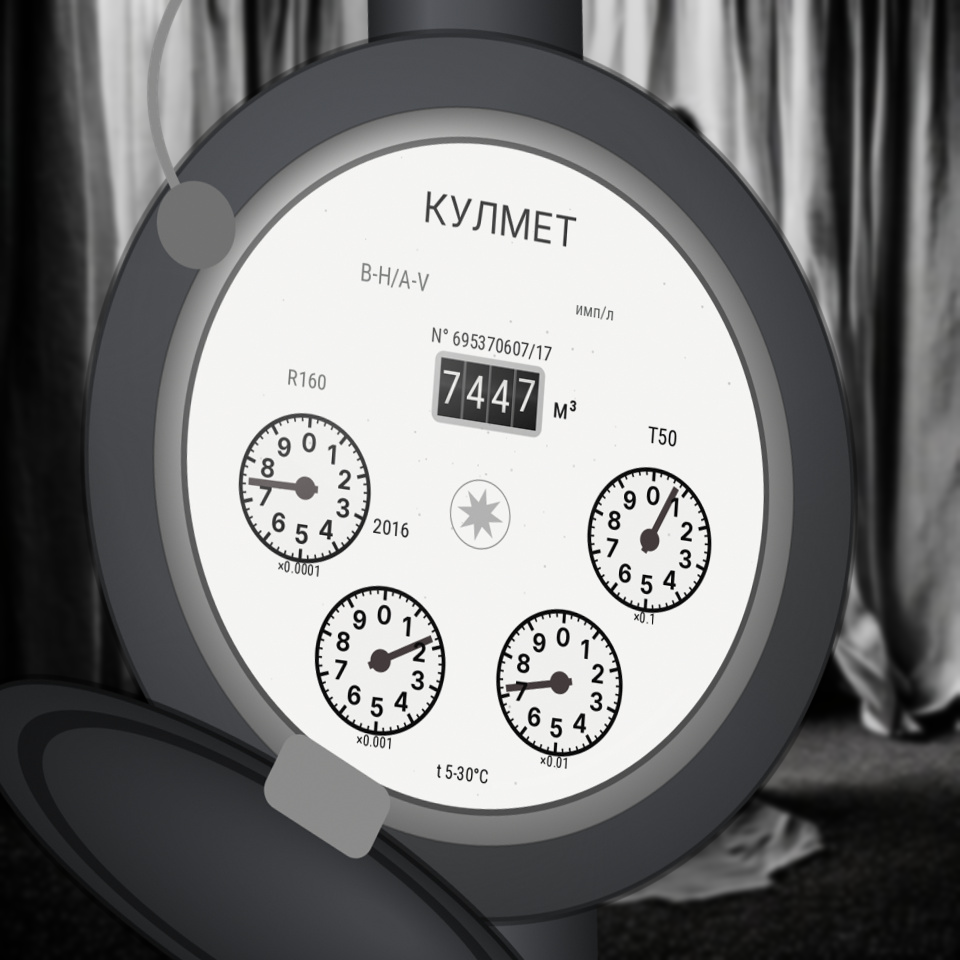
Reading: 7447.0717; m³
